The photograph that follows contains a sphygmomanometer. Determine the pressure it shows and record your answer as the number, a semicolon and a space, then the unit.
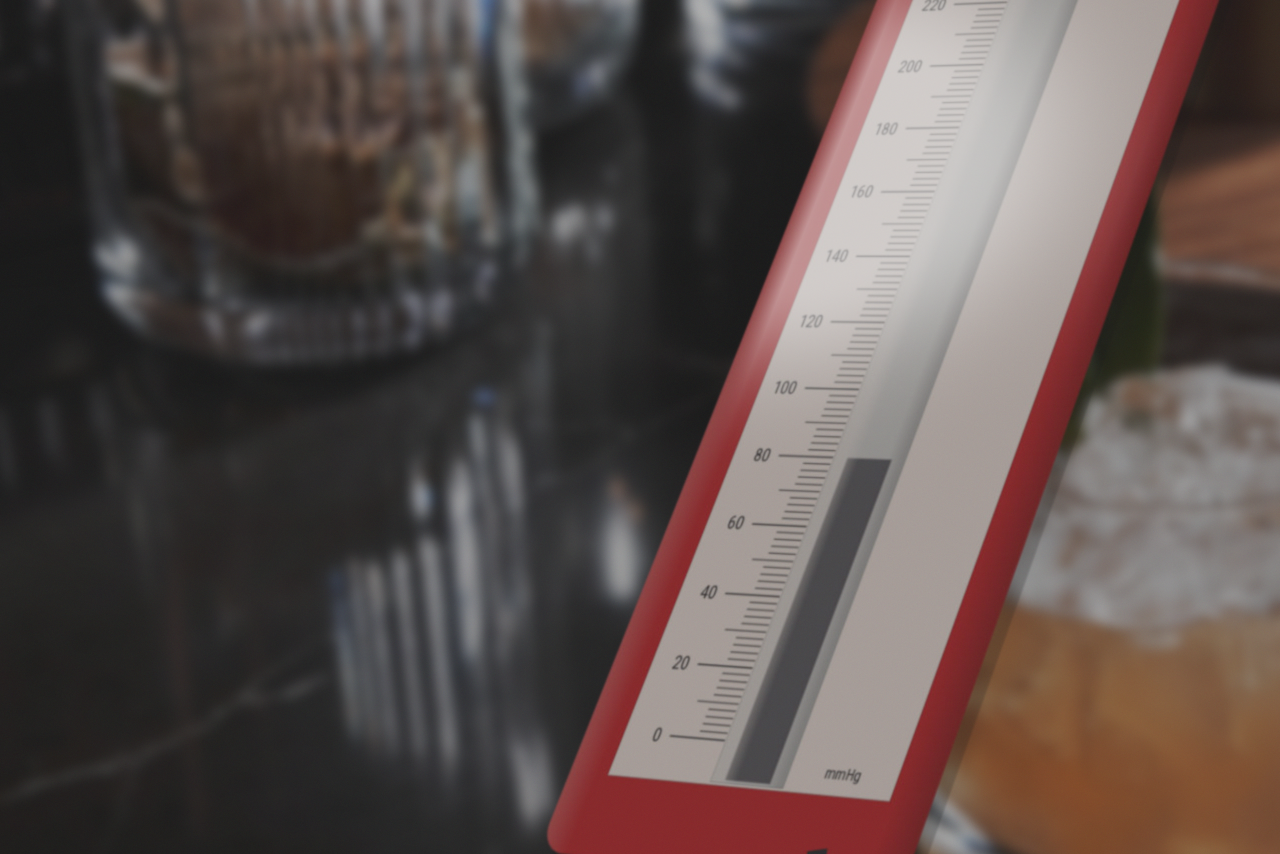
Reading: 80; mmHg
